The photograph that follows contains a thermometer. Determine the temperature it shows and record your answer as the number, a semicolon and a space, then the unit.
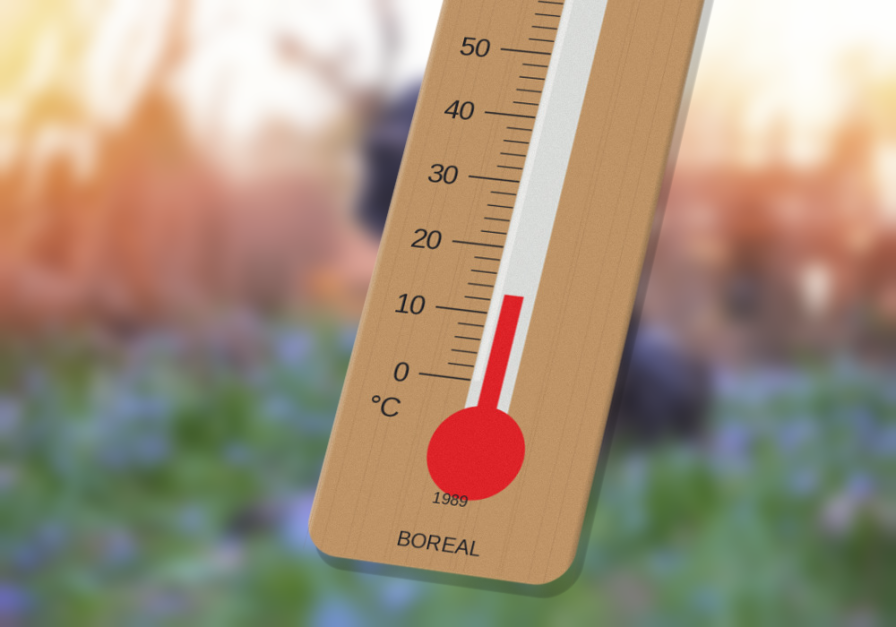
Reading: 13; °C
